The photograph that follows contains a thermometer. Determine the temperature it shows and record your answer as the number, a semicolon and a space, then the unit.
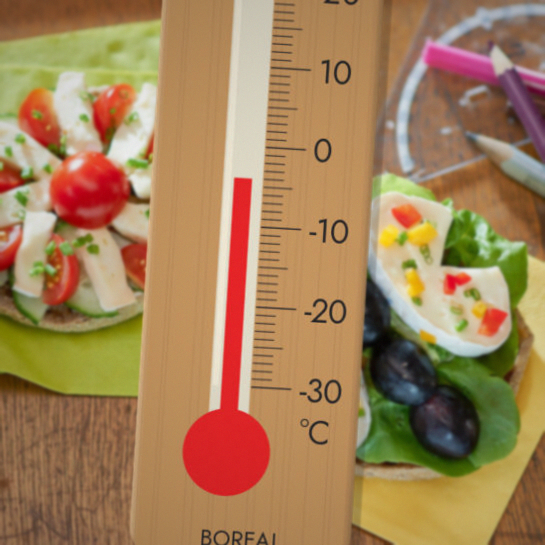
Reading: -4; °C
